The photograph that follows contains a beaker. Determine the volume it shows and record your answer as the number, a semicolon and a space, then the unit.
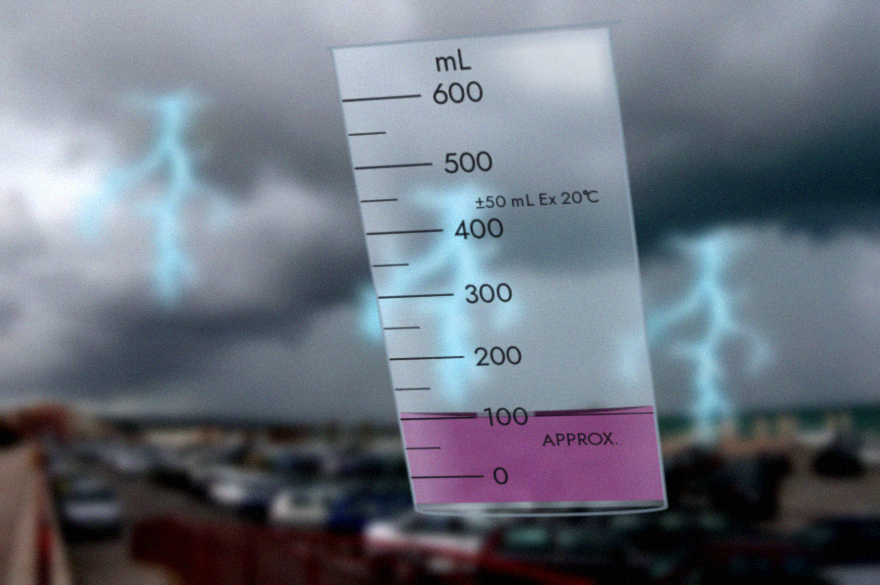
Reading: 100; mL
